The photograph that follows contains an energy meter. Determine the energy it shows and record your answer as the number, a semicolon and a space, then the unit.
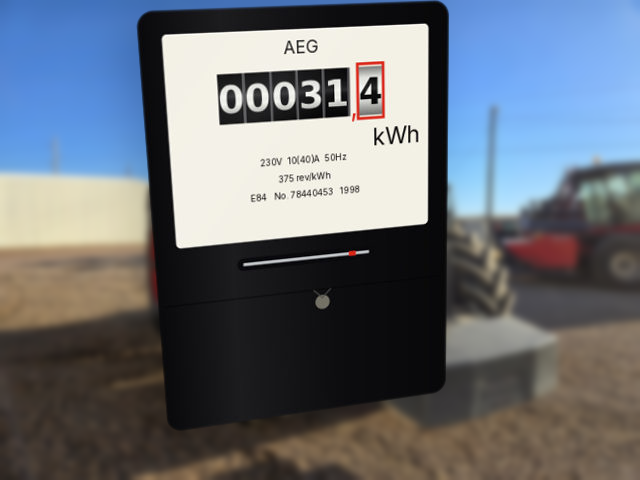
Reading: 31.4; kWh
